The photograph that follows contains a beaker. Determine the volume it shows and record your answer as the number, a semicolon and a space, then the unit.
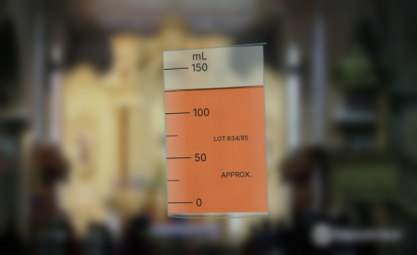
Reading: 125; mL
